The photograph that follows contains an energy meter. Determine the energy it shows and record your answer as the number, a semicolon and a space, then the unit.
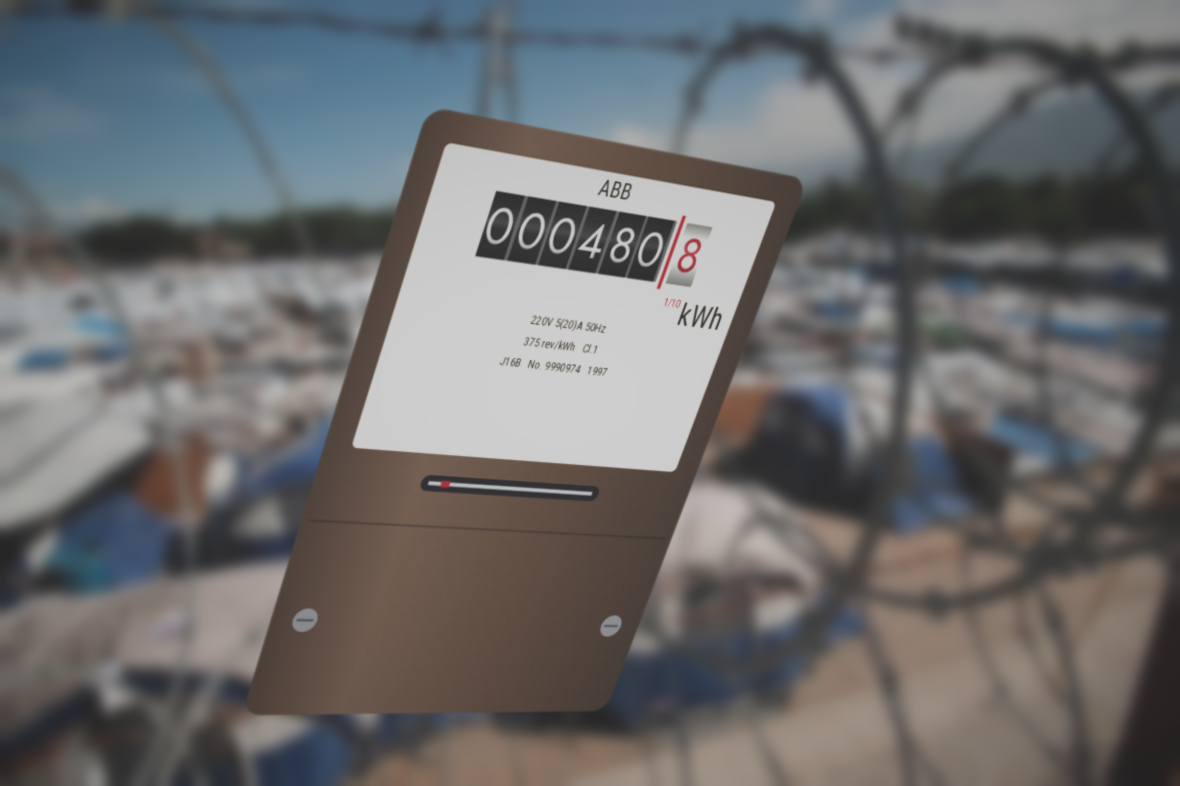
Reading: 480.8; kWh
